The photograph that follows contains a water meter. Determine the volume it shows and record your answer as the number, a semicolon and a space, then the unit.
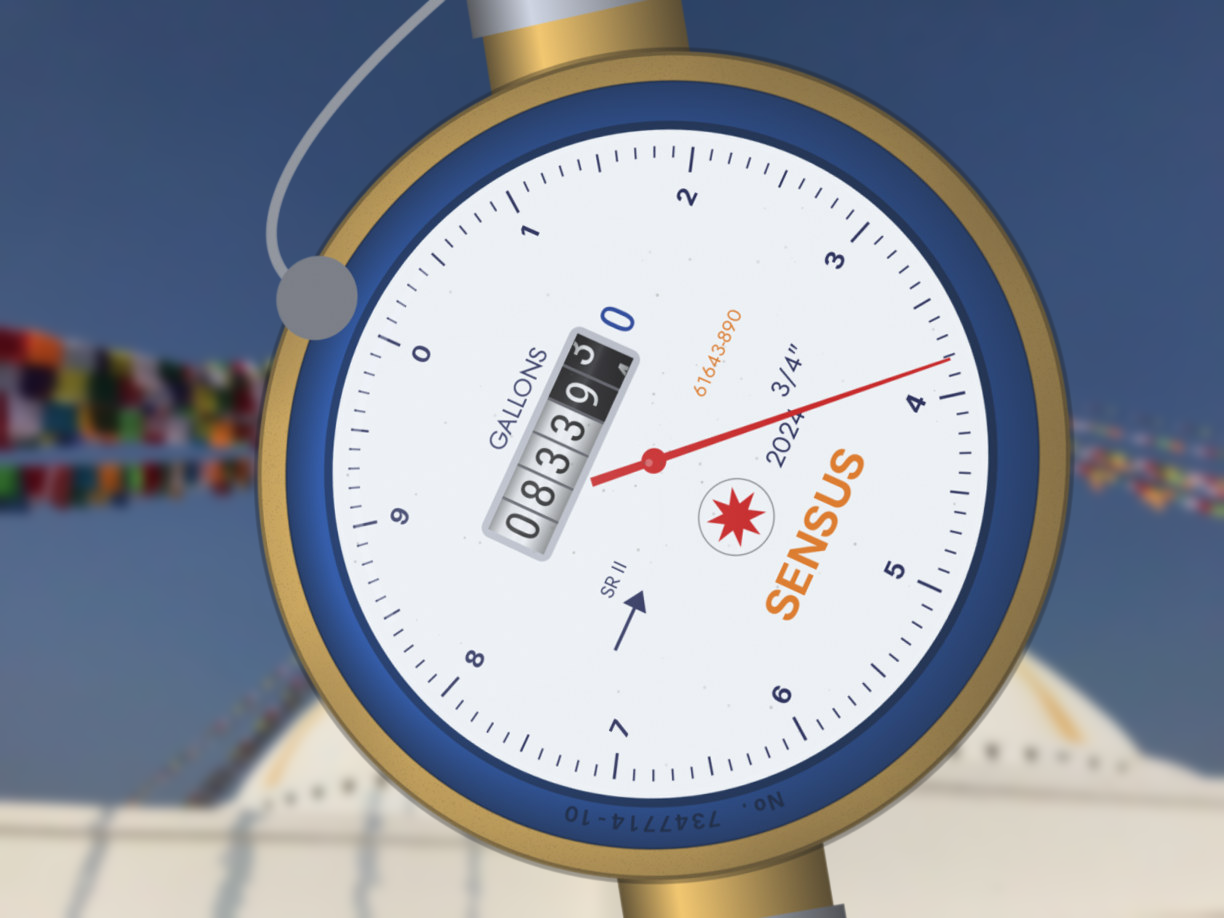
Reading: 833933.8; gal
